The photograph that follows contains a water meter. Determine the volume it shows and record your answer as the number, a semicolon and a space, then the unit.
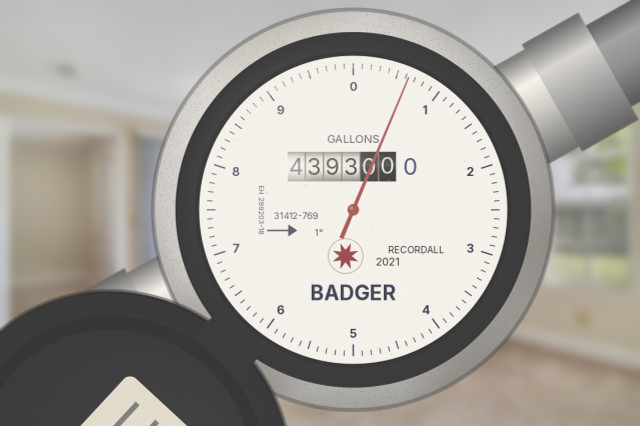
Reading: 4393000.6; gal
